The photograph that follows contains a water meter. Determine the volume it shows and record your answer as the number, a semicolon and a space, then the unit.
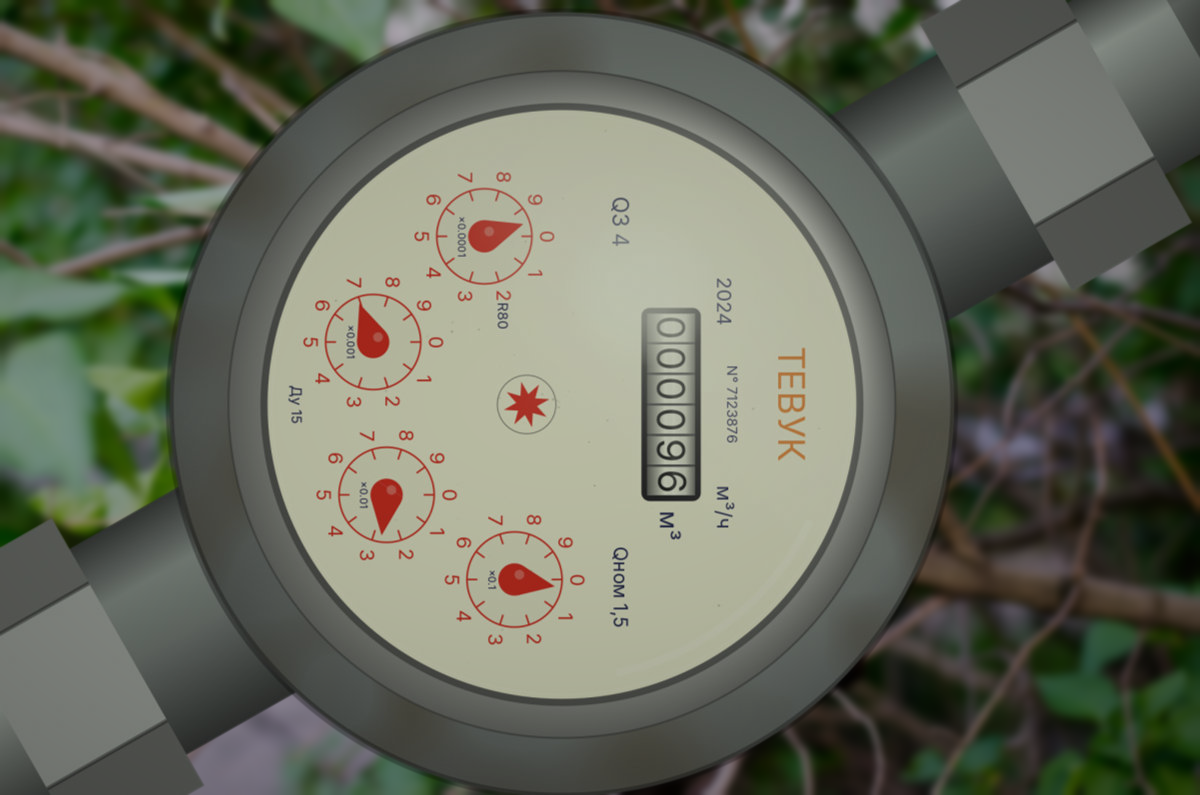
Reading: 96.0269; m³
